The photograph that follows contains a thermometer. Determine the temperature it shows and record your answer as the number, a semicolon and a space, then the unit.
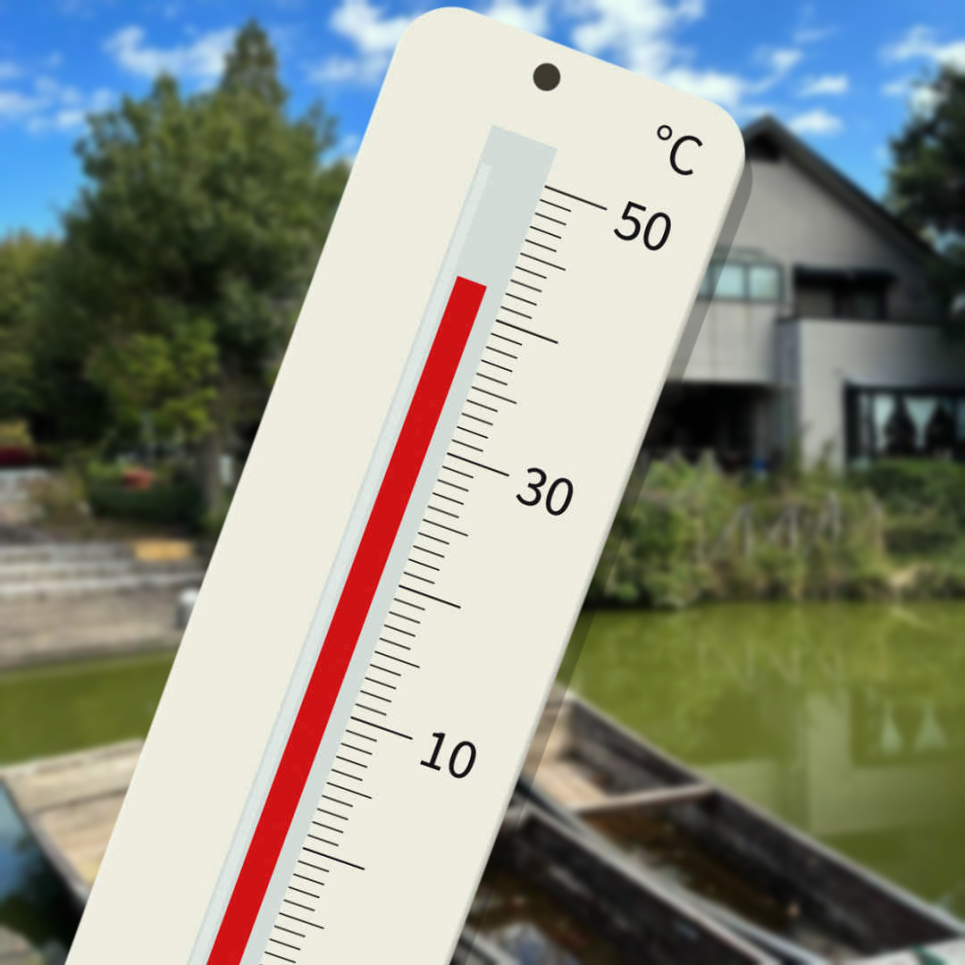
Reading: 42; °C
